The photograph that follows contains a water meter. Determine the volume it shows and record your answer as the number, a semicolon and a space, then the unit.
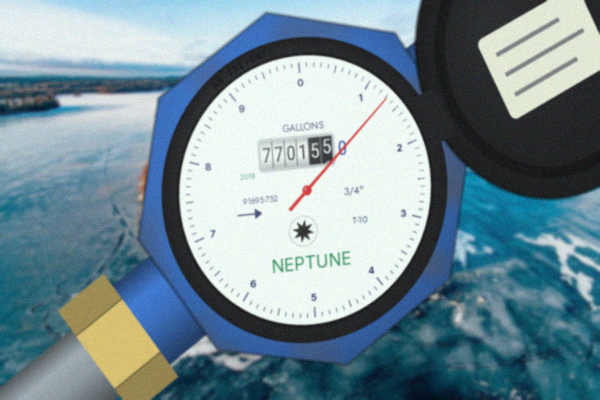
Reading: 7701551.3; gal
